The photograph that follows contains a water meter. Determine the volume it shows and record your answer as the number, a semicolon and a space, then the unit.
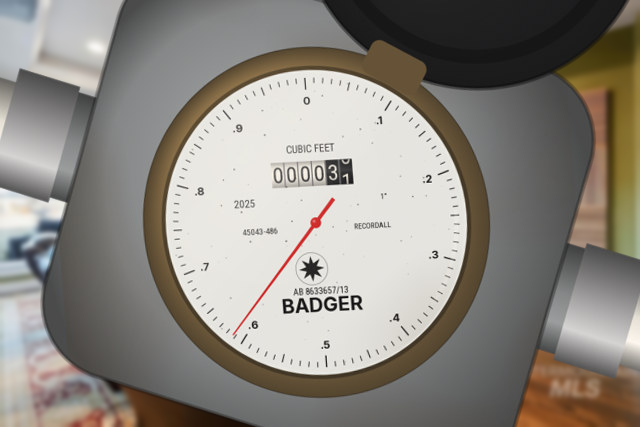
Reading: 30.61; ft³
